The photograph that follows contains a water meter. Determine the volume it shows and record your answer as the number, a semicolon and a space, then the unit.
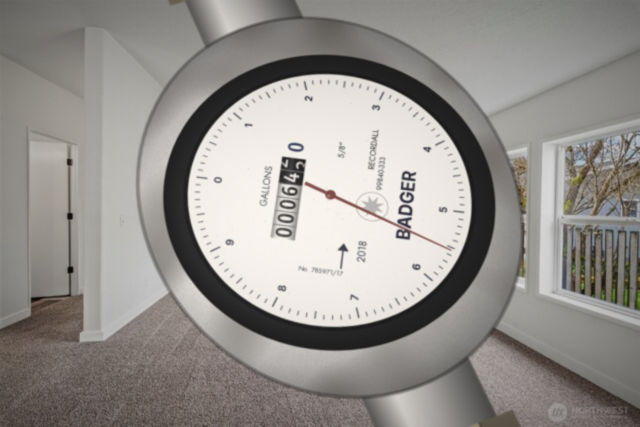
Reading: 6425.5; gal
